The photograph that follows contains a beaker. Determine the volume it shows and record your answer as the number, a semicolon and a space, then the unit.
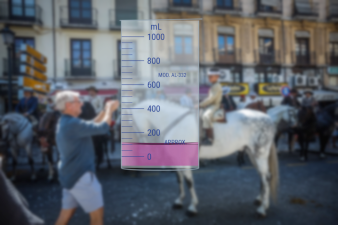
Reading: 100; mL
